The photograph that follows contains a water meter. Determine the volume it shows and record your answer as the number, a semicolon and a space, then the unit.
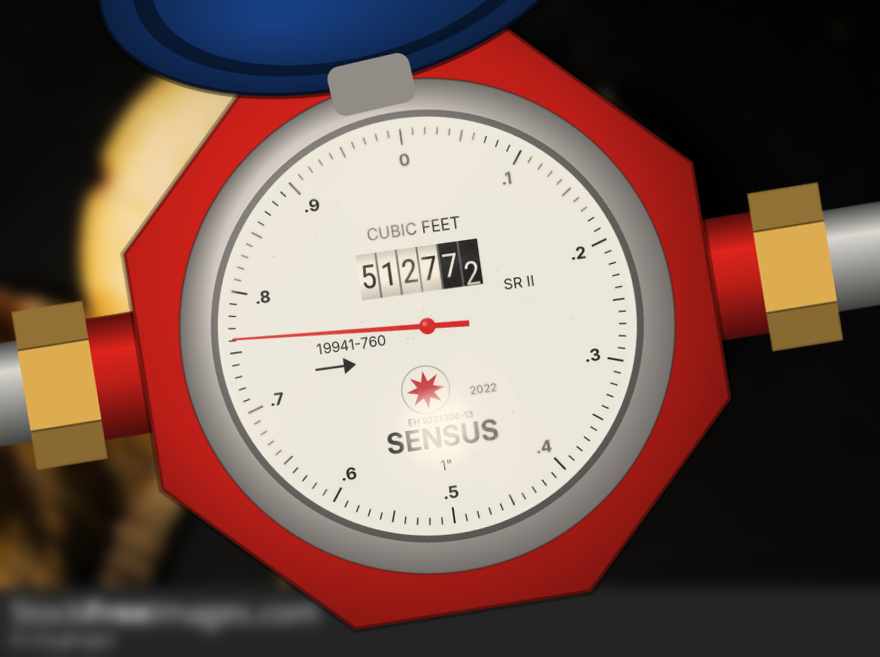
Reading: 512771.76; ft³
